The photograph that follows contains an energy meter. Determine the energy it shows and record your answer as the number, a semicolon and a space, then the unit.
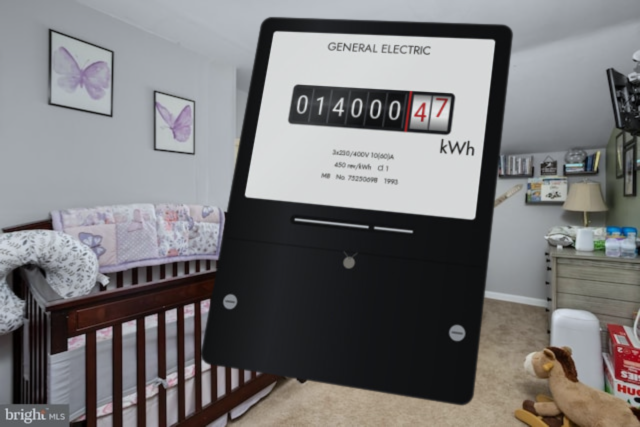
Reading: 14000.47; kWh
